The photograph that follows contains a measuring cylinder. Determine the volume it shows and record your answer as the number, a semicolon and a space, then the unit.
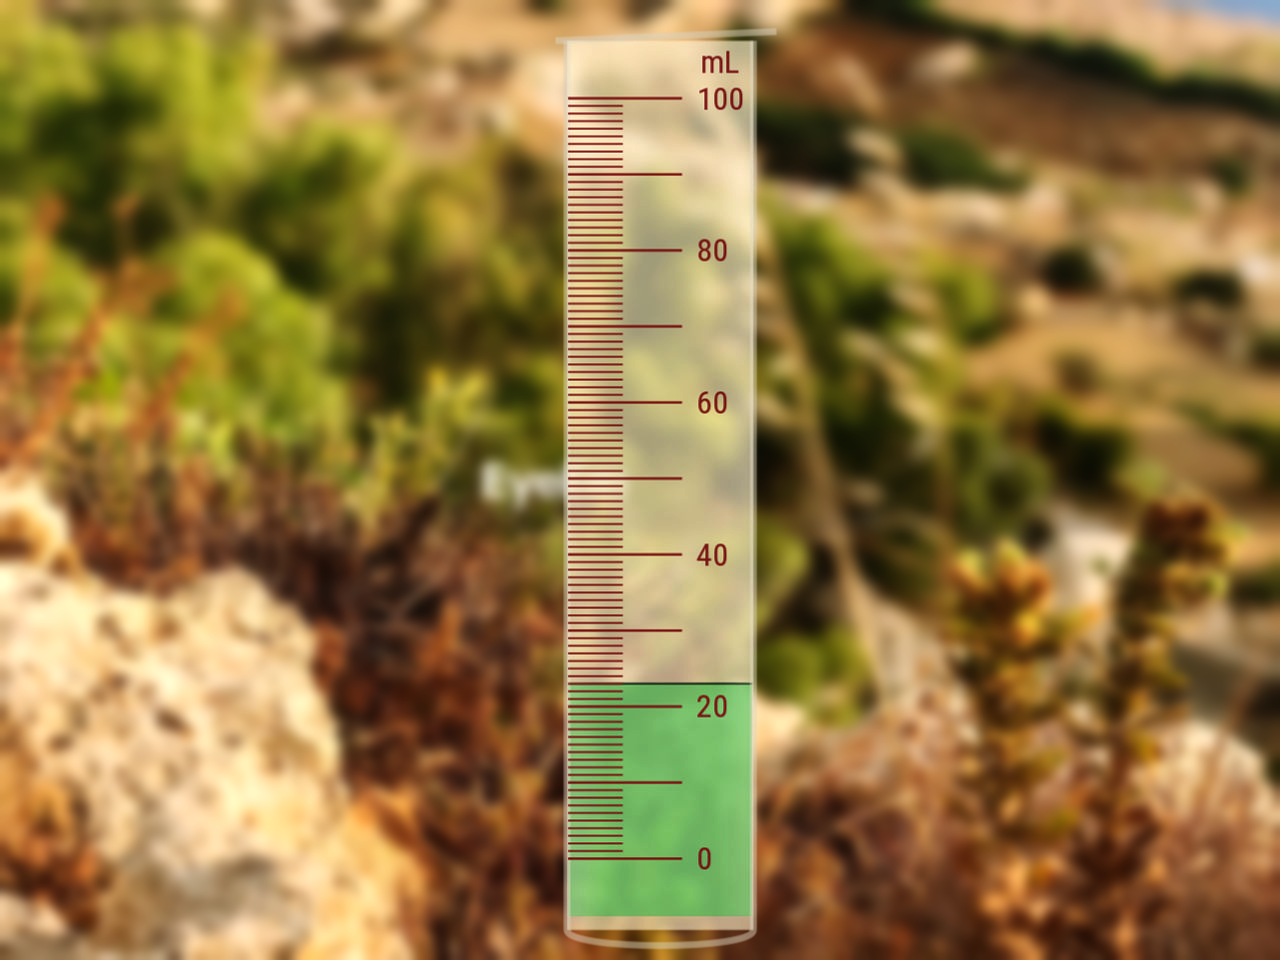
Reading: 23; mL
